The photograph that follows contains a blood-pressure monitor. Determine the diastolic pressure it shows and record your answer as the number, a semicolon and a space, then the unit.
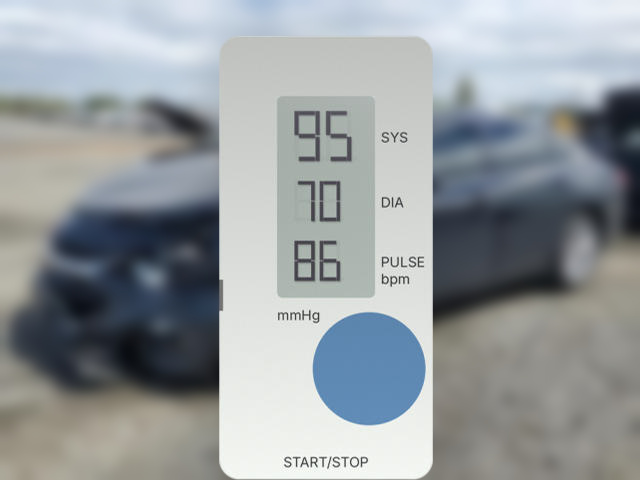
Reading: 70; mmHg
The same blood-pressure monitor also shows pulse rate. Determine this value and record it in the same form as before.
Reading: 86; bpm
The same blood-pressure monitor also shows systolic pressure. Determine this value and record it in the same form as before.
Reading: 95; mmHg
